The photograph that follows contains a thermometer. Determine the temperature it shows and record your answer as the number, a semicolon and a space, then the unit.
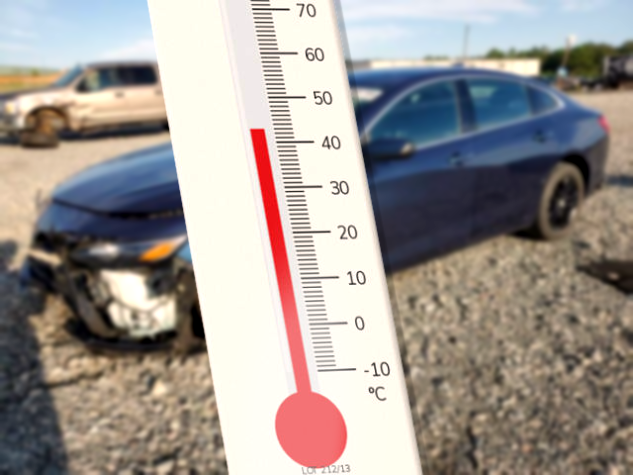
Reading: 43; °C
